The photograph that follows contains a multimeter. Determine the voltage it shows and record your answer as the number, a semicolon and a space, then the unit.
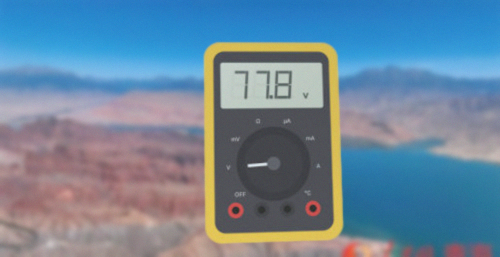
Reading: 77.8; V
